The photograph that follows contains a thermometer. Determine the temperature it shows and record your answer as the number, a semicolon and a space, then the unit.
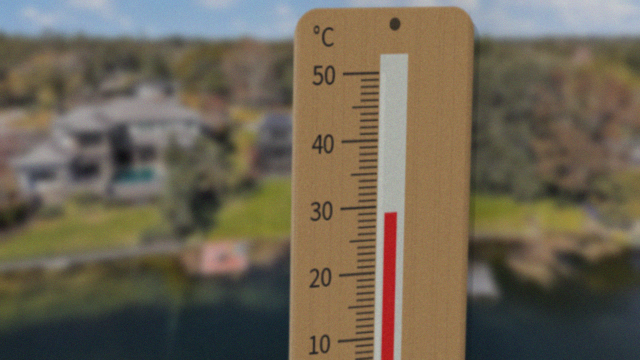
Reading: 29; °C
